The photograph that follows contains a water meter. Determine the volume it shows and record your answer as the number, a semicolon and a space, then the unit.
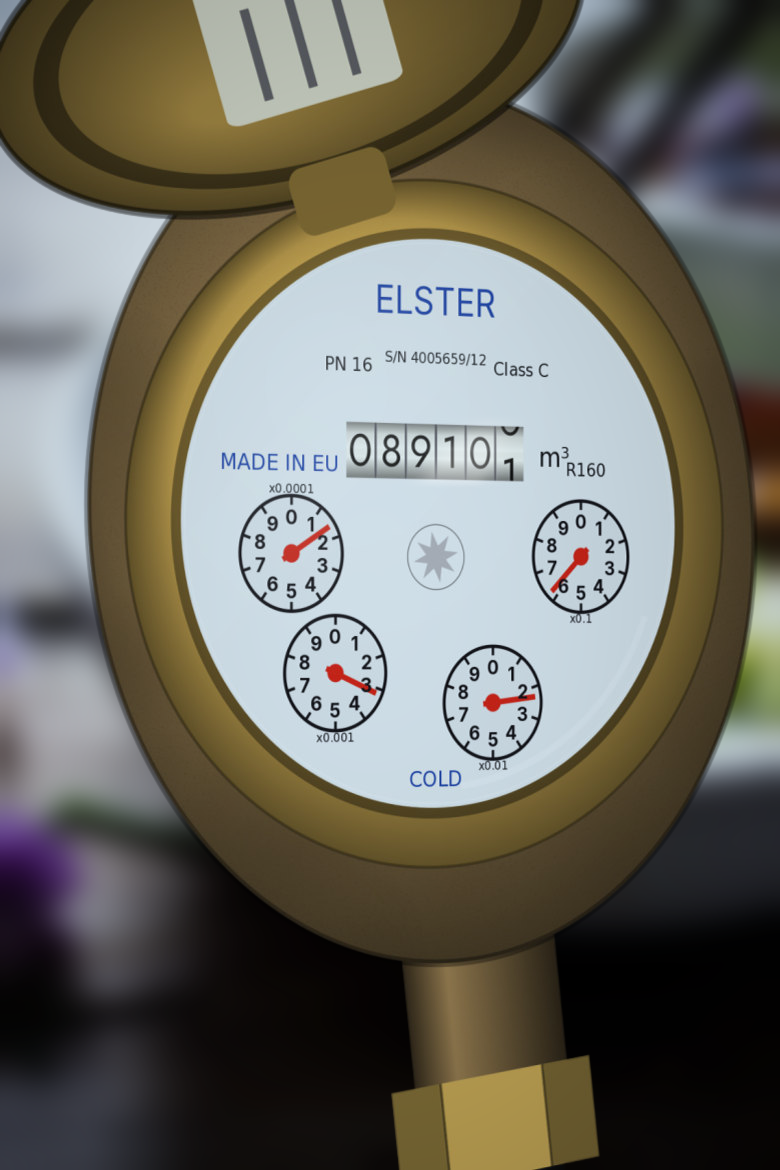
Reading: 89100.6231; m³
